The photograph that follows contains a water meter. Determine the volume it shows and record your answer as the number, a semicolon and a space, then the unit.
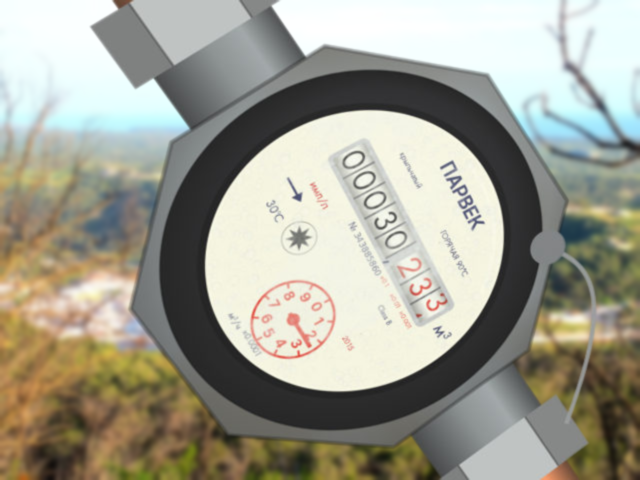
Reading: 30.2332; m³
